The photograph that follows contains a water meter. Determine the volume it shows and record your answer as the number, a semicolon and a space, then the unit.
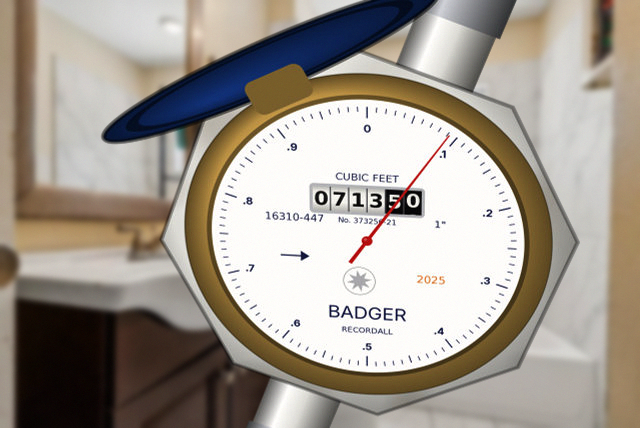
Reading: 71350.09; ft³
